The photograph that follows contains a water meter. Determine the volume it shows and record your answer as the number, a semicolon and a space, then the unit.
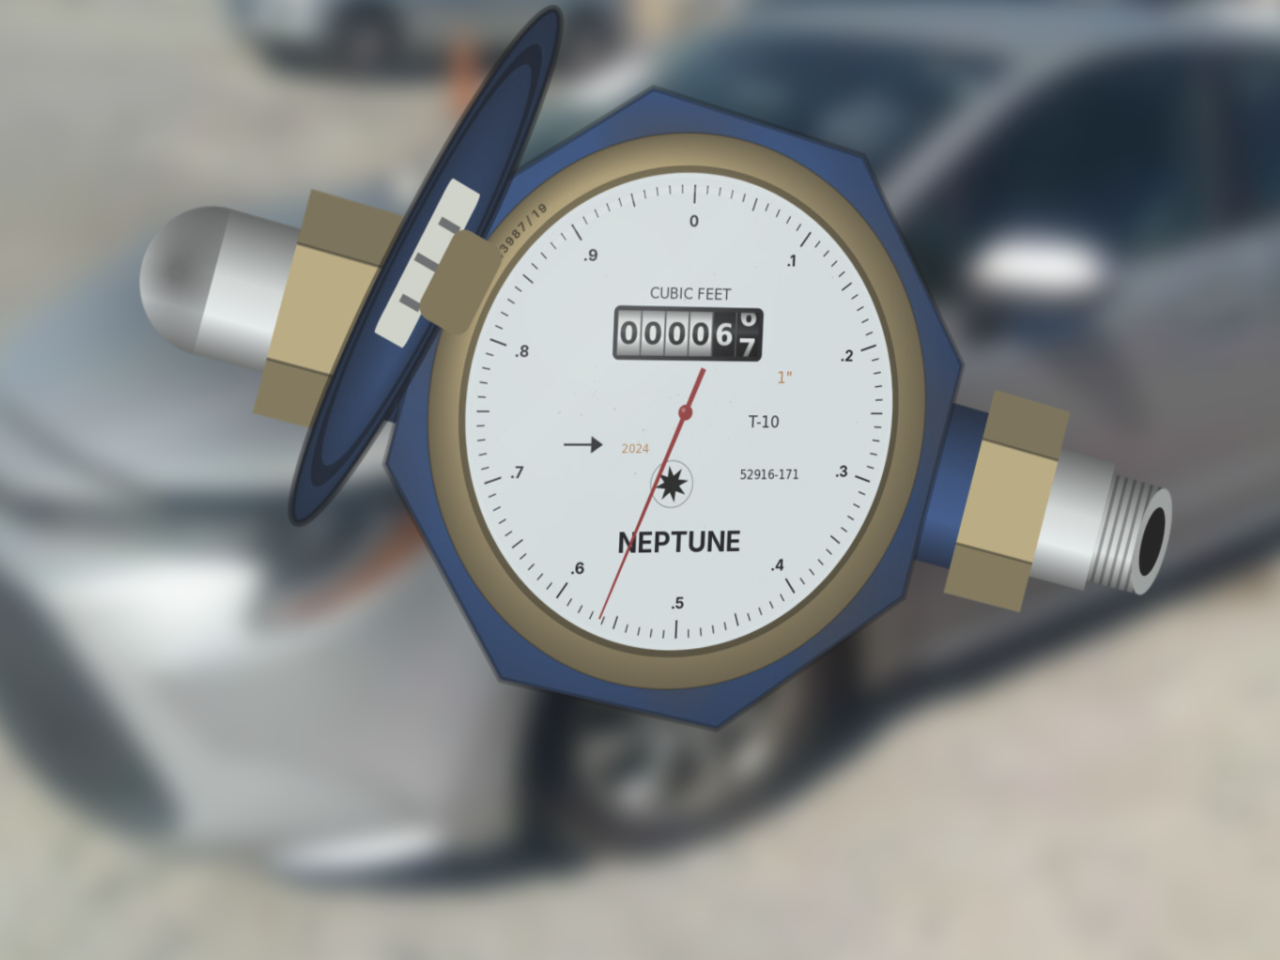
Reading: 66.56; ft³
